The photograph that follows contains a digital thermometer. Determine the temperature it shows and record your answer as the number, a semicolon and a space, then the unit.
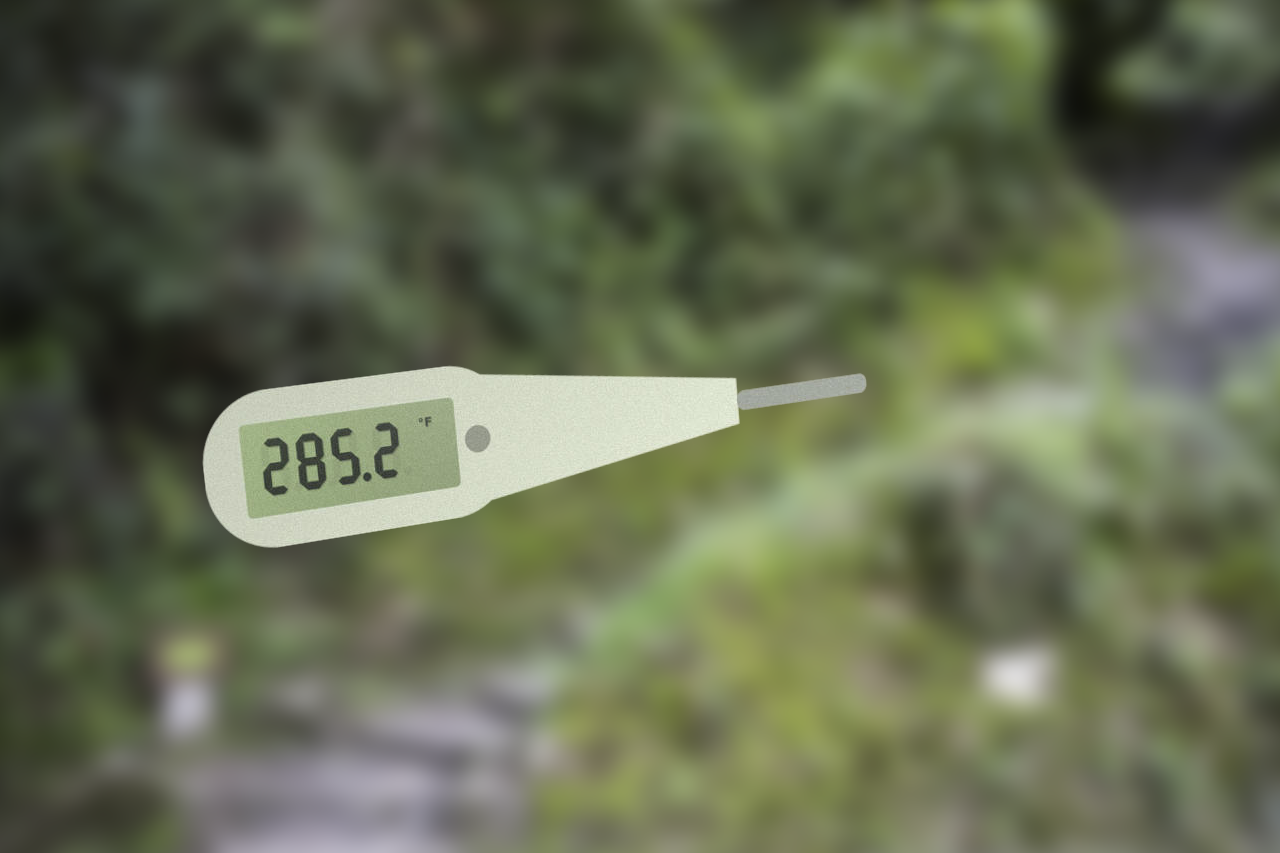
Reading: 285.2; °F
